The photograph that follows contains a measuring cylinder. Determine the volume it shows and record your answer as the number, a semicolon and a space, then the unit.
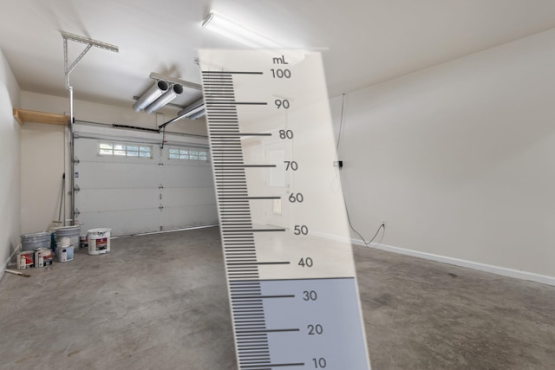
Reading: 35; mL
